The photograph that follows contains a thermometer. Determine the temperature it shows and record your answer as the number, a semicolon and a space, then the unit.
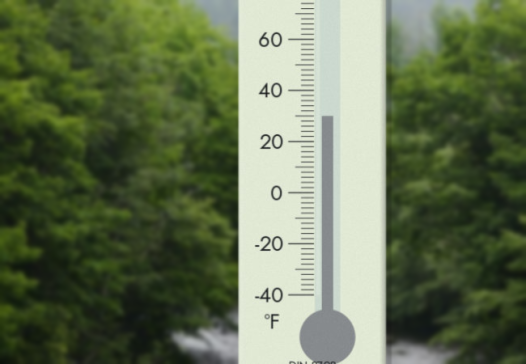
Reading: 30; °F
